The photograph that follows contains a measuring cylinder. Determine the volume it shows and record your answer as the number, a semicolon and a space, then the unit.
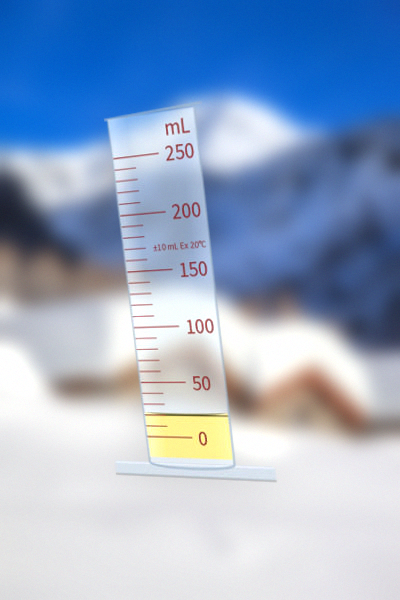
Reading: 20; mL
